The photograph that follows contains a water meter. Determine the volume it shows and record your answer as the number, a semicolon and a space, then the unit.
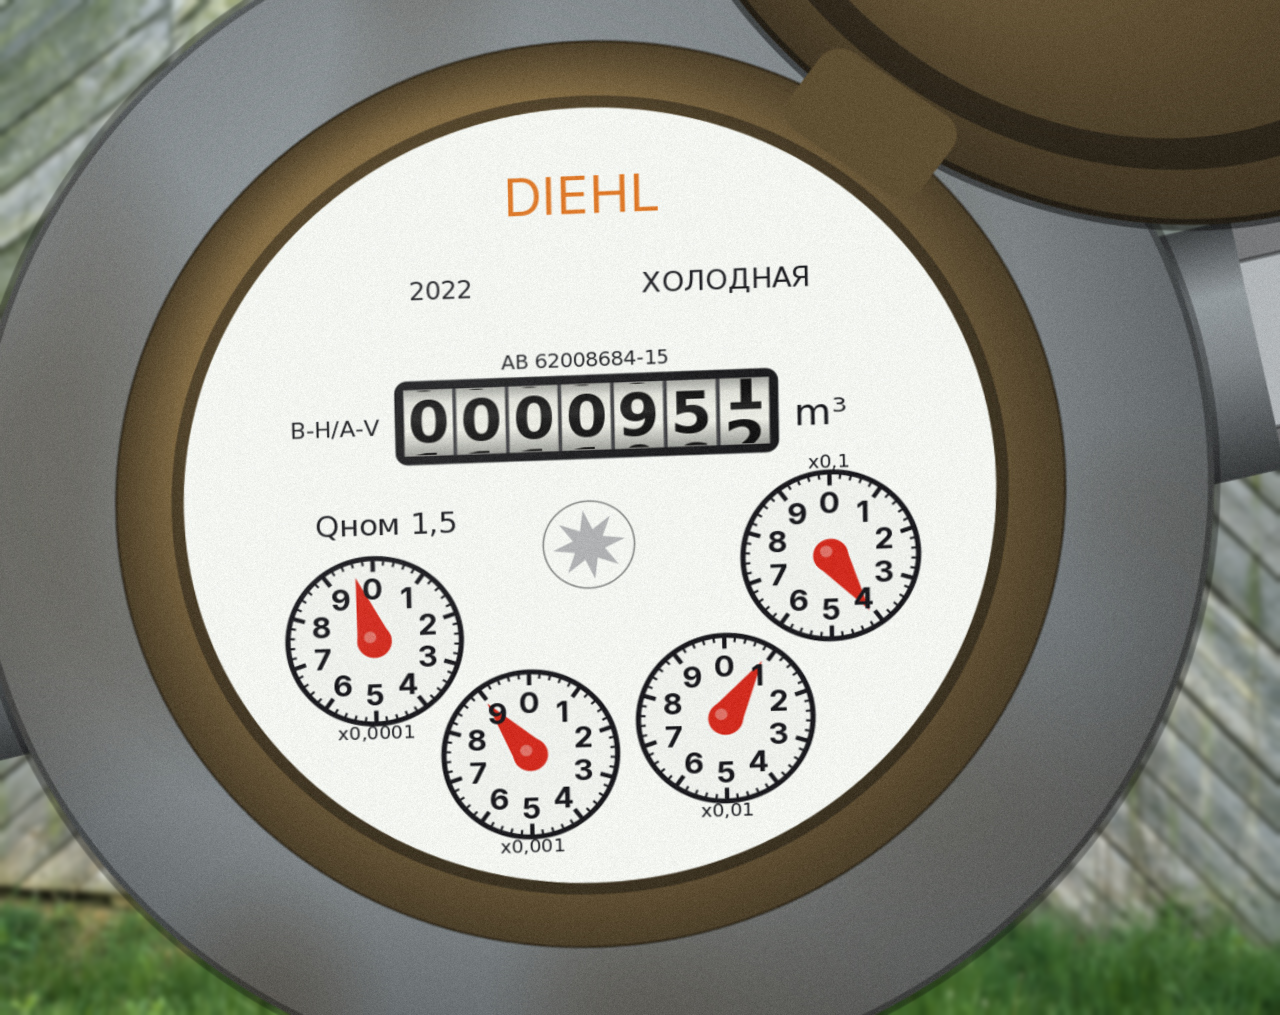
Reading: 951.4089; m³
